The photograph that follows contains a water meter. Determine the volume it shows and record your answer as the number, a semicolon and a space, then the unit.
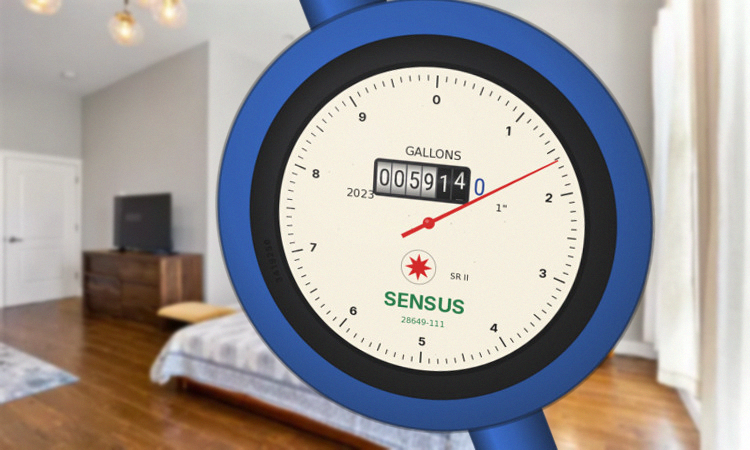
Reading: 59141.6; gal
